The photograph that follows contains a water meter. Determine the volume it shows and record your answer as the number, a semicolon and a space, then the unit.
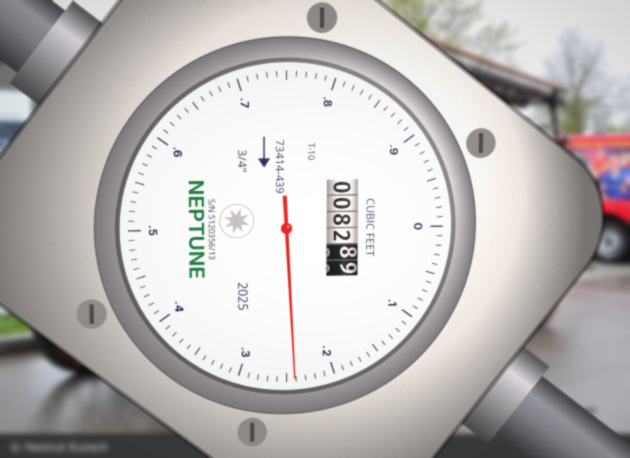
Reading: 8289.24; ft³
